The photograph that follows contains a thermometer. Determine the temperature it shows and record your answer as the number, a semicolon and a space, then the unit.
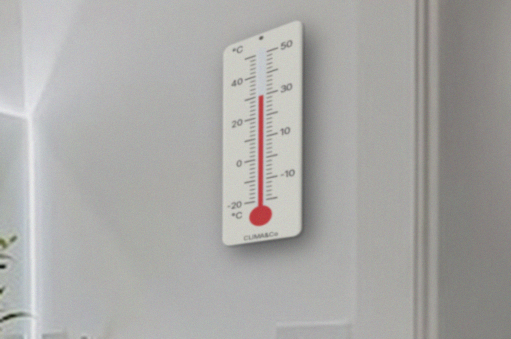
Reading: 30; °C
